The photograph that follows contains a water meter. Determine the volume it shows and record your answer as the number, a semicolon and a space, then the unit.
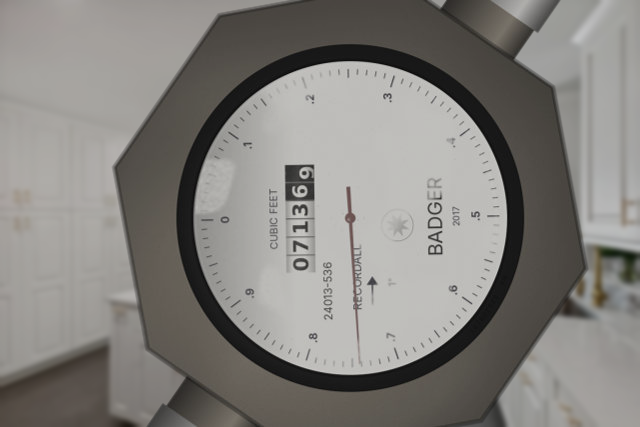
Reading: 71368.74; ft³
